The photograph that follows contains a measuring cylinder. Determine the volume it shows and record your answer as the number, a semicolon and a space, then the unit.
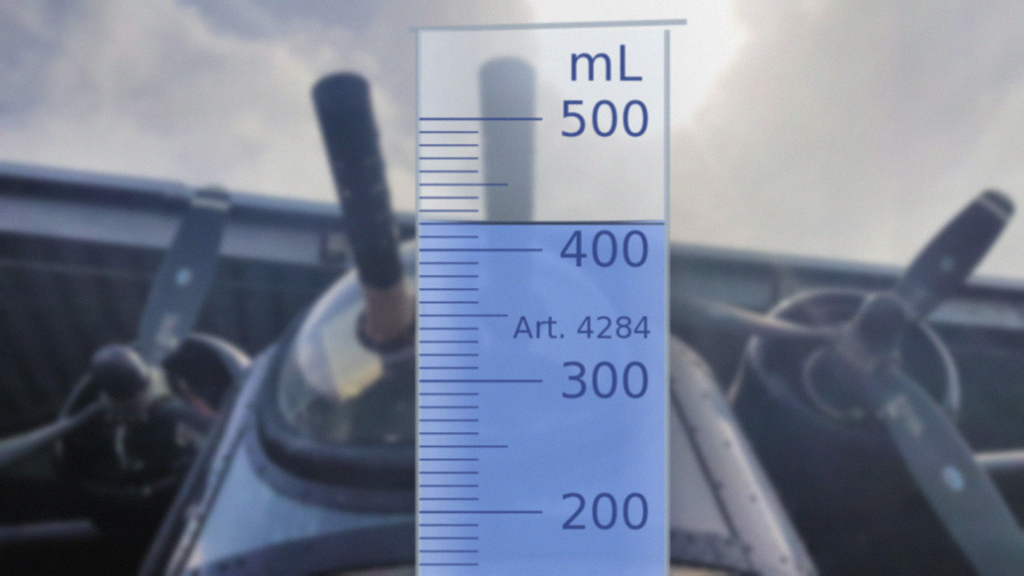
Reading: 420; mL
